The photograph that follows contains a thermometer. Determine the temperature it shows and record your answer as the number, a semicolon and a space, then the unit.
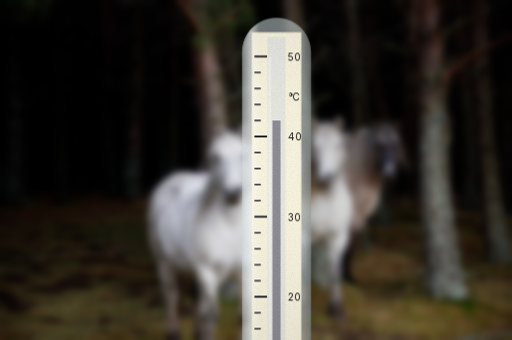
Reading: 42; °C
